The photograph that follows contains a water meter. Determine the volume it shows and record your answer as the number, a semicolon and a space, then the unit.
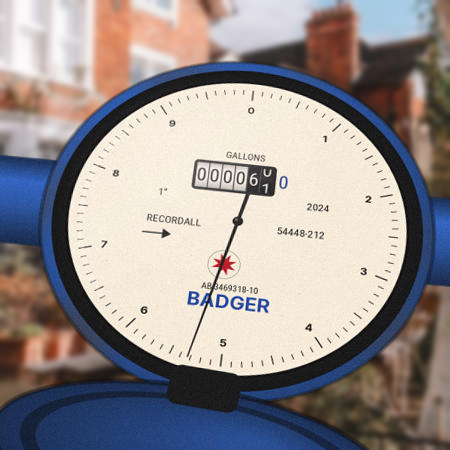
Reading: 605.3; gal
